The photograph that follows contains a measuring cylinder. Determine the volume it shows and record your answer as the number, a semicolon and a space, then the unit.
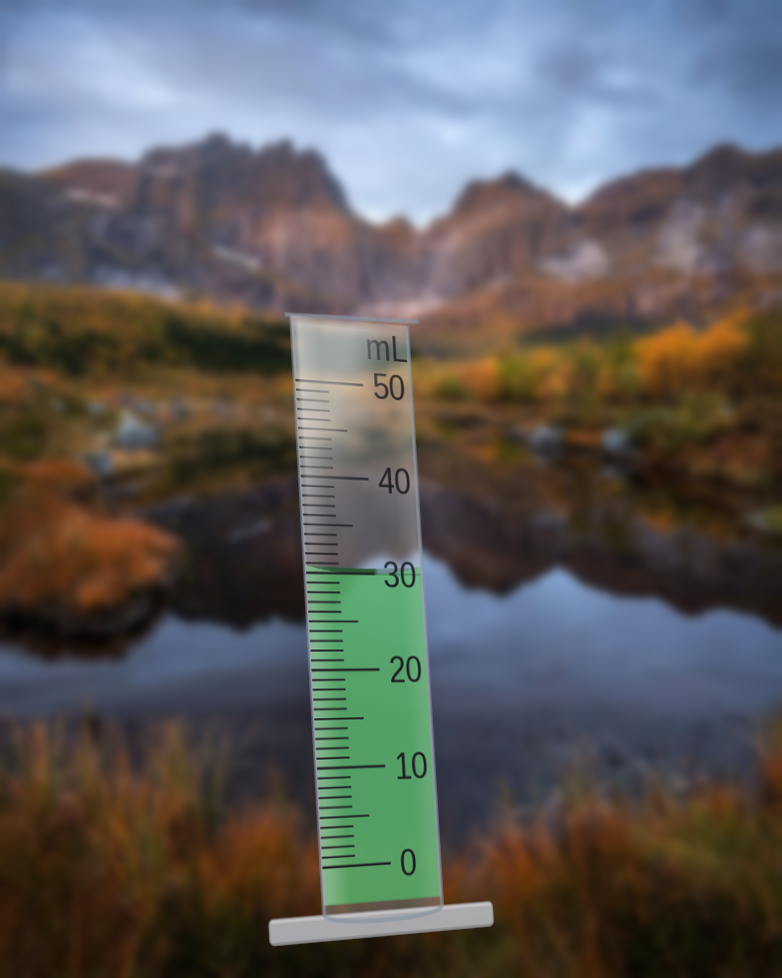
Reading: 30; mL
